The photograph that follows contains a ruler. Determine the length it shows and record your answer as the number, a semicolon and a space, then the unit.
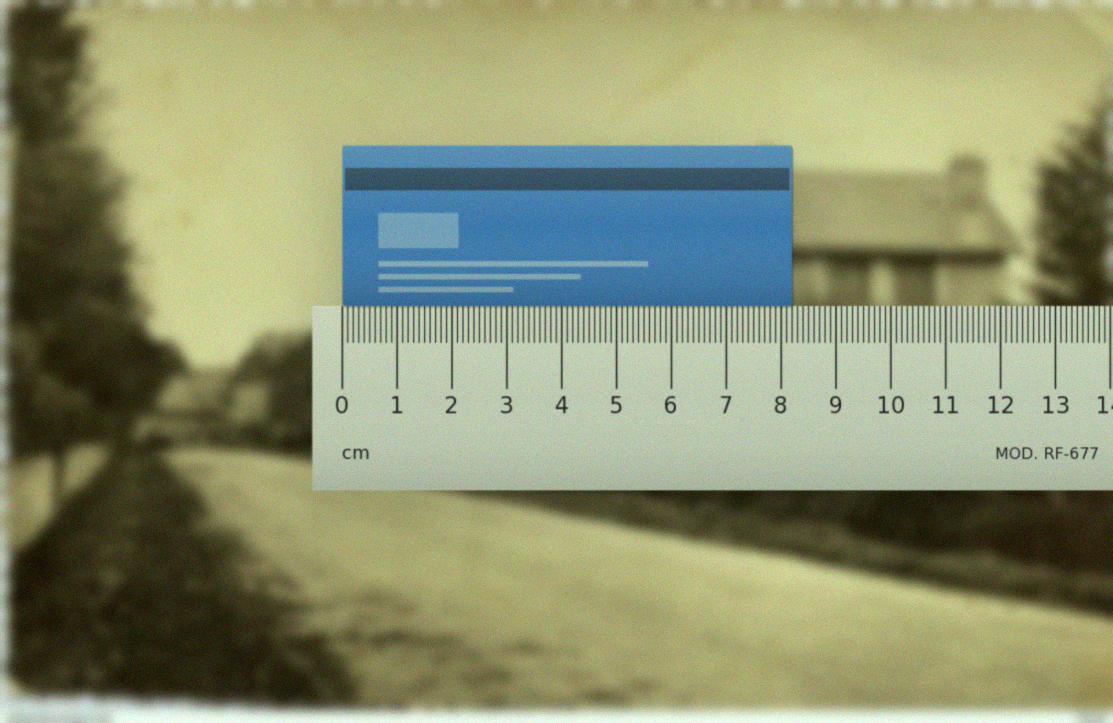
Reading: 8.2; cm
